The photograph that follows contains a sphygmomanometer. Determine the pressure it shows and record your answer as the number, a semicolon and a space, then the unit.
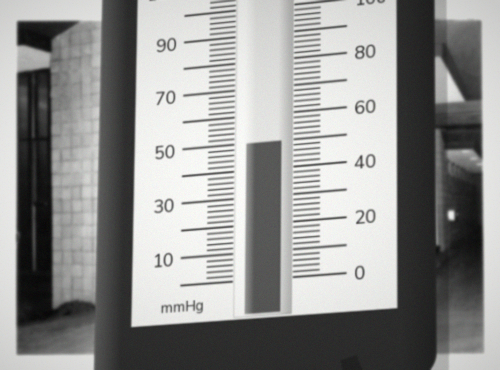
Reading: 50; mmHg
